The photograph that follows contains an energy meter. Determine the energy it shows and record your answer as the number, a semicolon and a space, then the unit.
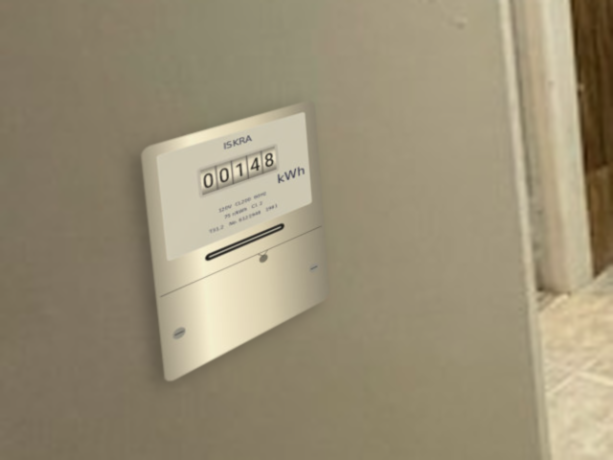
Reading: 148; kWh
